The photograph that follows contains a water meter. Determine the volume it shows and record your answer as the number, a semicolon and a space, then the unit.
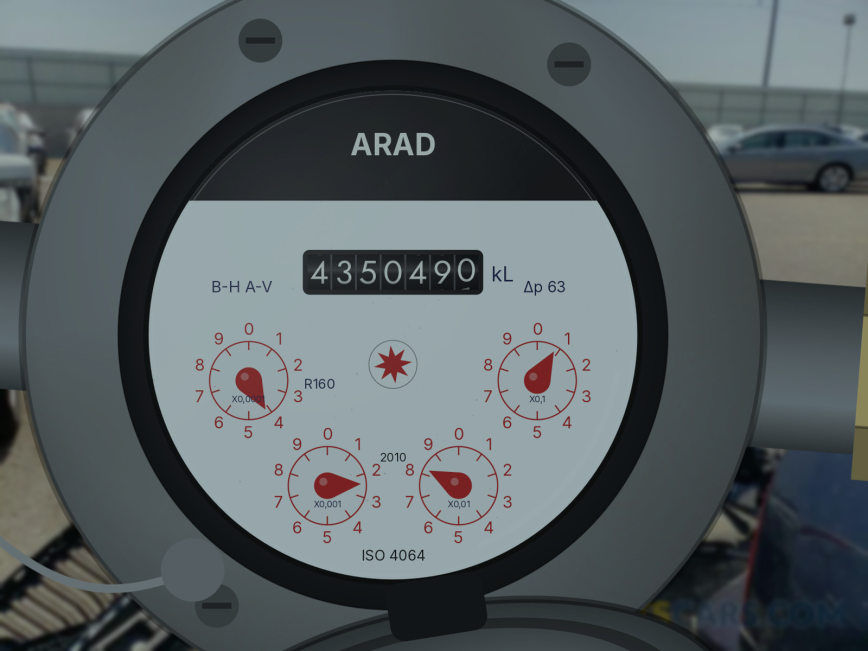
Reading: 4350490.0824; kL
